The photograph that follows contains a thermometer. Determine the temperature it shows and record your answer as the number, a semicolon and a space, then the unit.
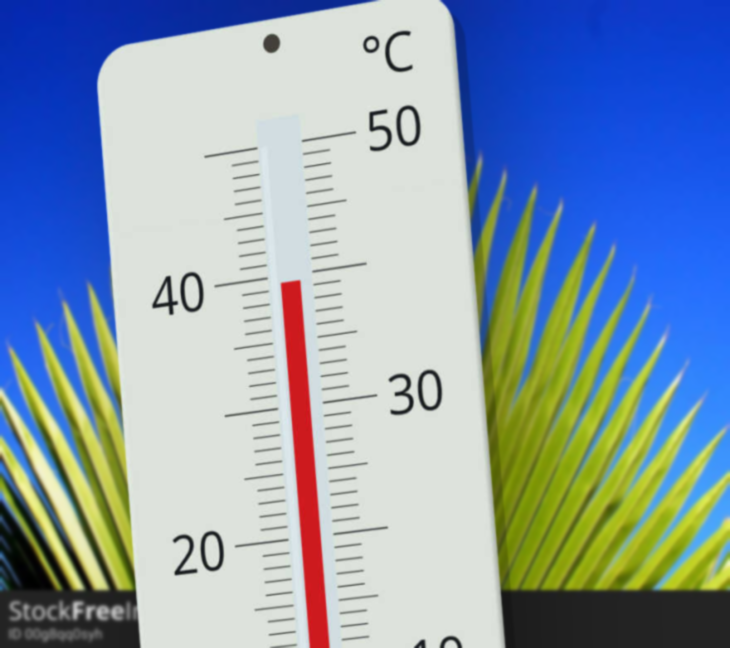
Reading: 39.5; °C
